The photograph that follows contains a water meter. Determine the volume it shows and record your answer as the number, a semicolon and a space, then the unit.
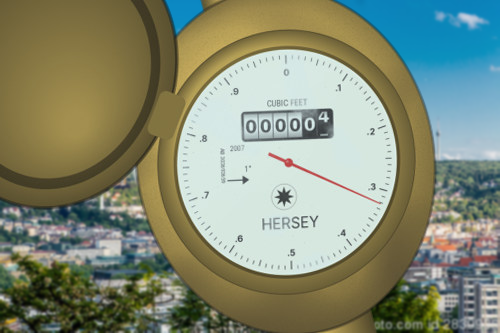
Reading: 4.32; ft³
